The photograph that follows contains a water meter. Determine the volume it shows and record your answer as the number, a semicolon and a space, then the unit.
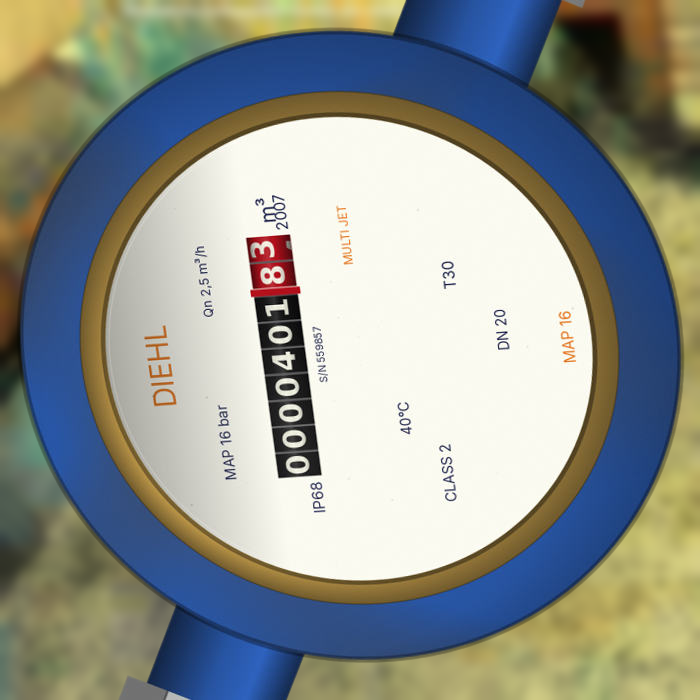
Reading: 401.83; m³
